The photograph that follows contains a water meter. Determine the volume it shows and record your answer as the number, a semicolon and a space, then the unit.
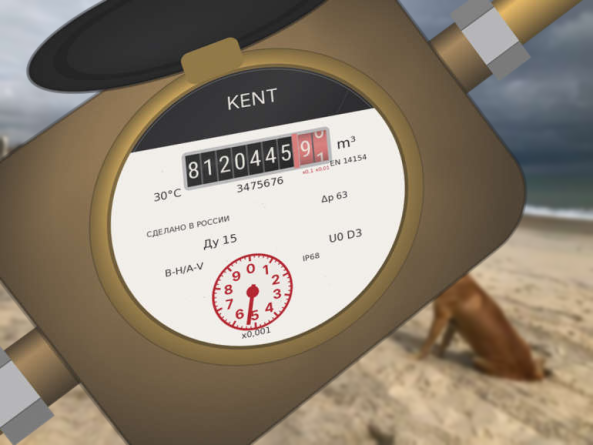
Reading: 8120445.905; m³
